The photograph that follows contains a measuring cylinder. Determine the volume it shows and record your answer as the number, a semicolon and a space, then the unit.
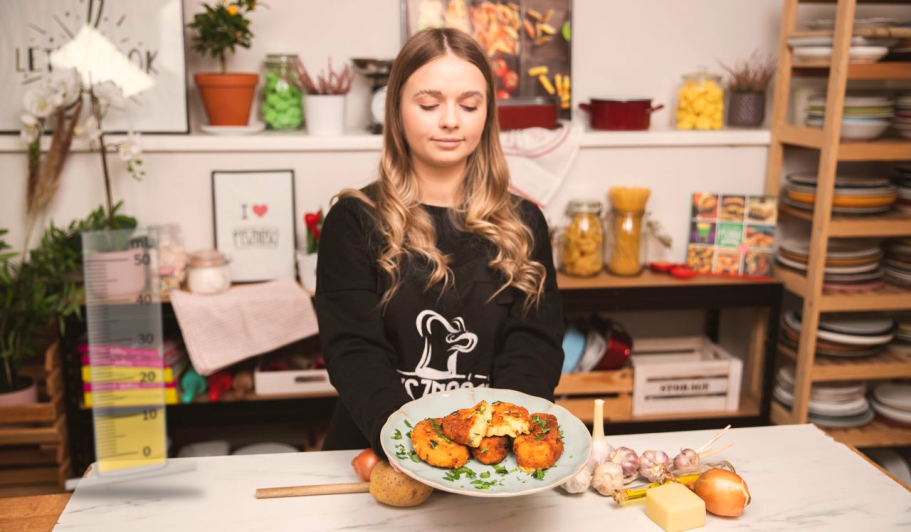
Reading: 10; mL
